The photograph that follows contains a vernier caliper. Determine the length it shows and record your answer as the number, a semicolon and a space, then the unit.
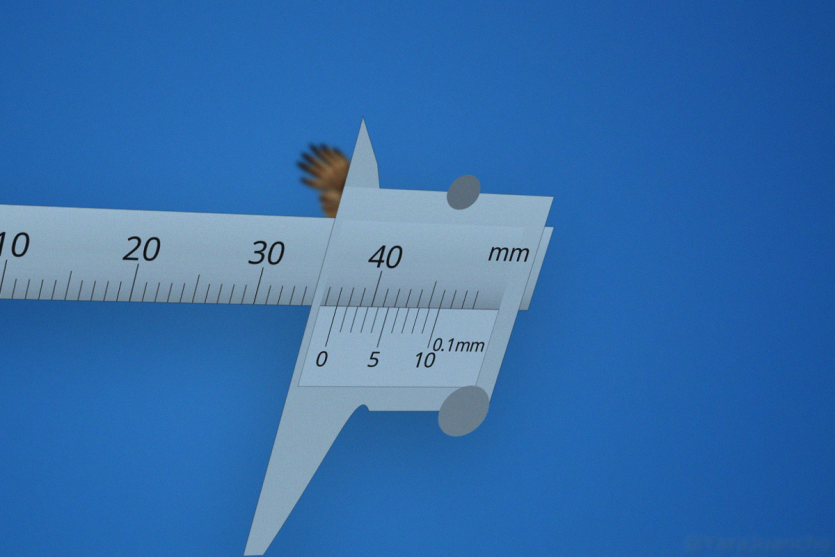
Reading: 37.0; mm
